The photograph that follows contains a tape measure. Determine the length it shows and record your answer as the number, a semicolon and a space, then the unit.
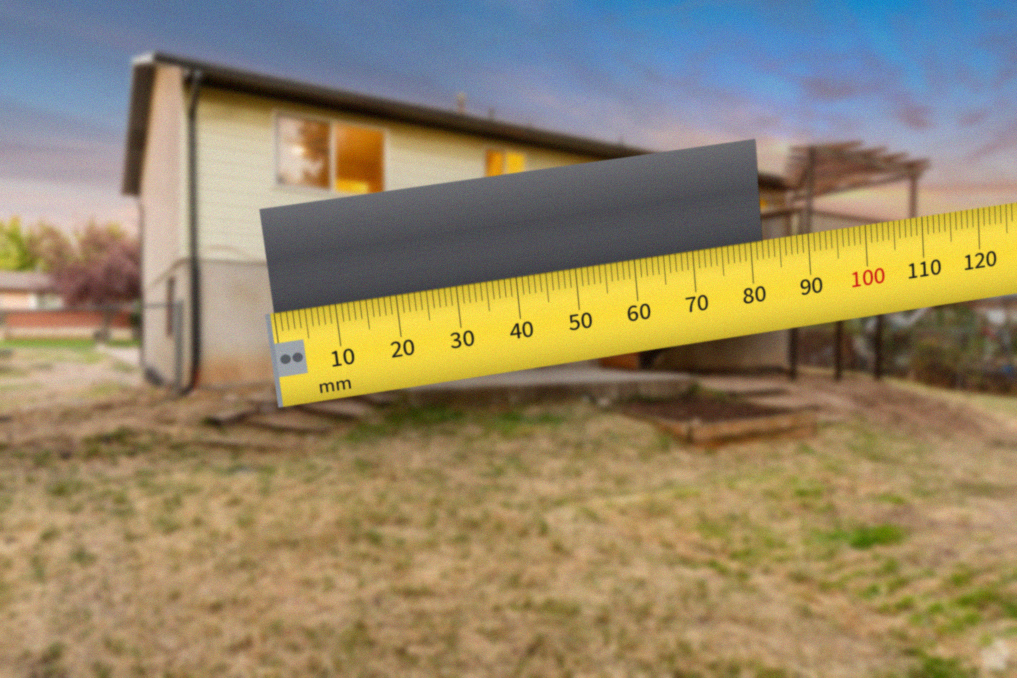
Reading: 82; mm
